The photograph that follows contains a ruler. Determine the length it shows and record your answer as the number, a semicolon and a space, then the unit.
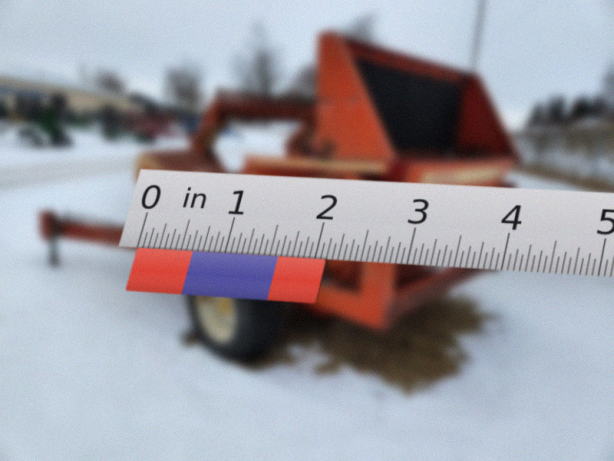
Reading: 2.125; in
